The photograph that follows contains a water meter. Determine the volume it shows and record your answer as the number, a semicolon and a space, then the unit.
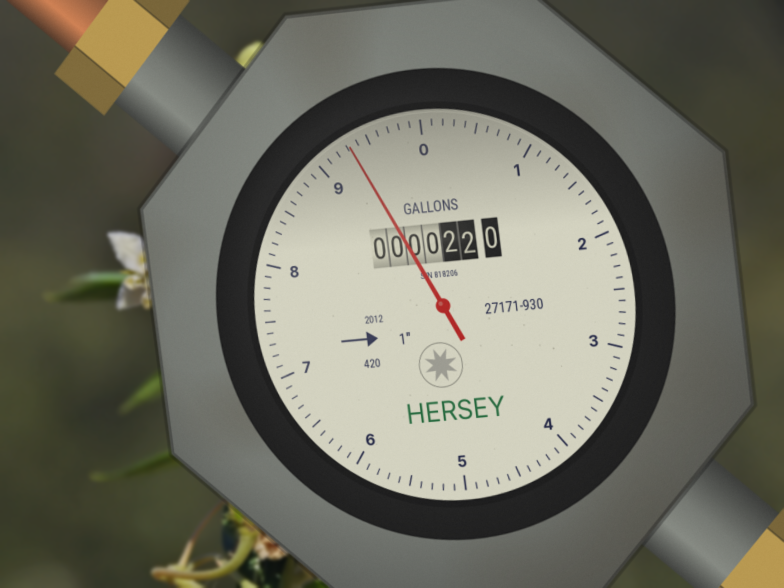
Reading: 219.3; gal
